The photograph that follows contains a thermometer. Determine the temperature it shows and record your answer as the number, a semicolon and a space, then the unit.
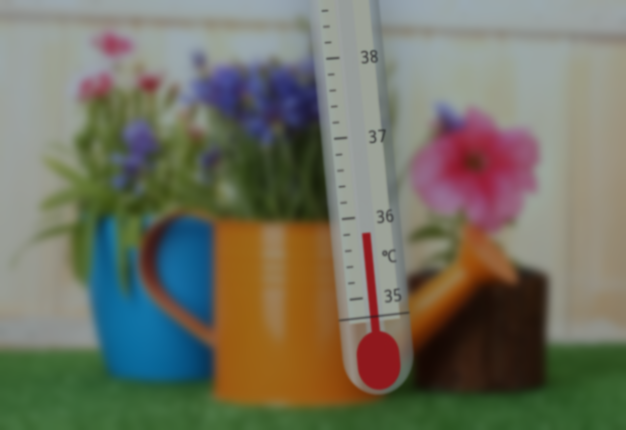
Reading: 35.8; °C
